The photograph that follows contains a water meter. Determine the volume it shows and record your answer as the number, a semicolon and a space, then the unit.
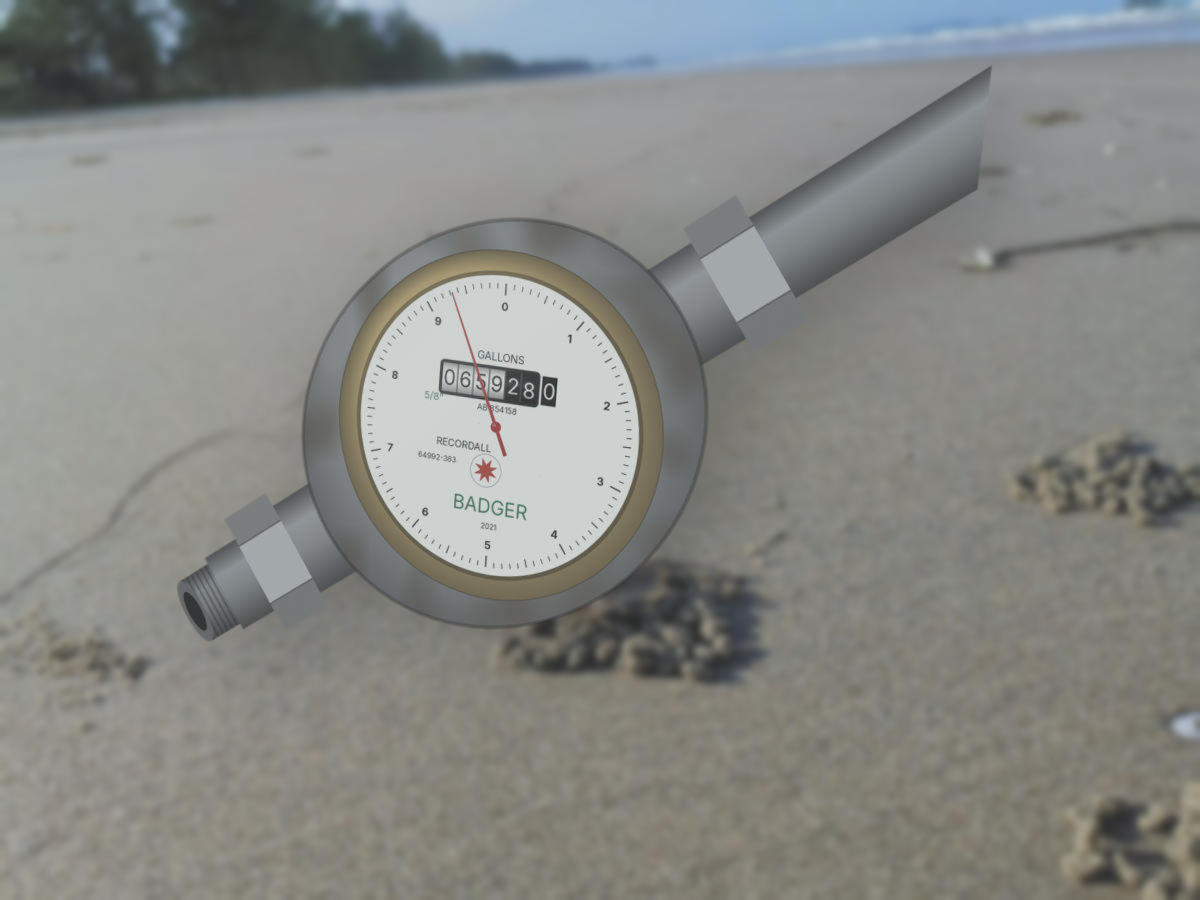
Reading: 659279.3; gal
